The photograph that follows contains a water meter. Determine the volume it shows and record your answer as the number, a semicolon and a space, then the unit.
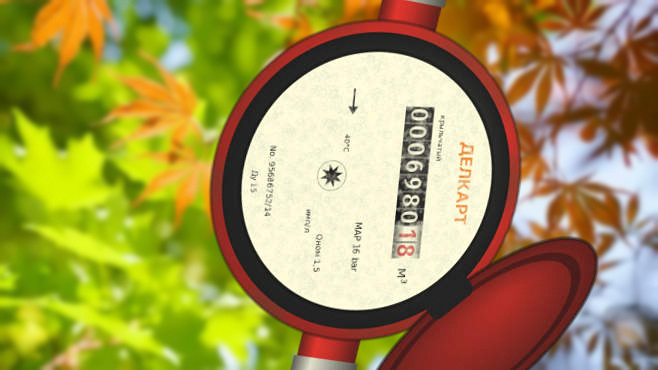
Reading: 6980.18; m³
